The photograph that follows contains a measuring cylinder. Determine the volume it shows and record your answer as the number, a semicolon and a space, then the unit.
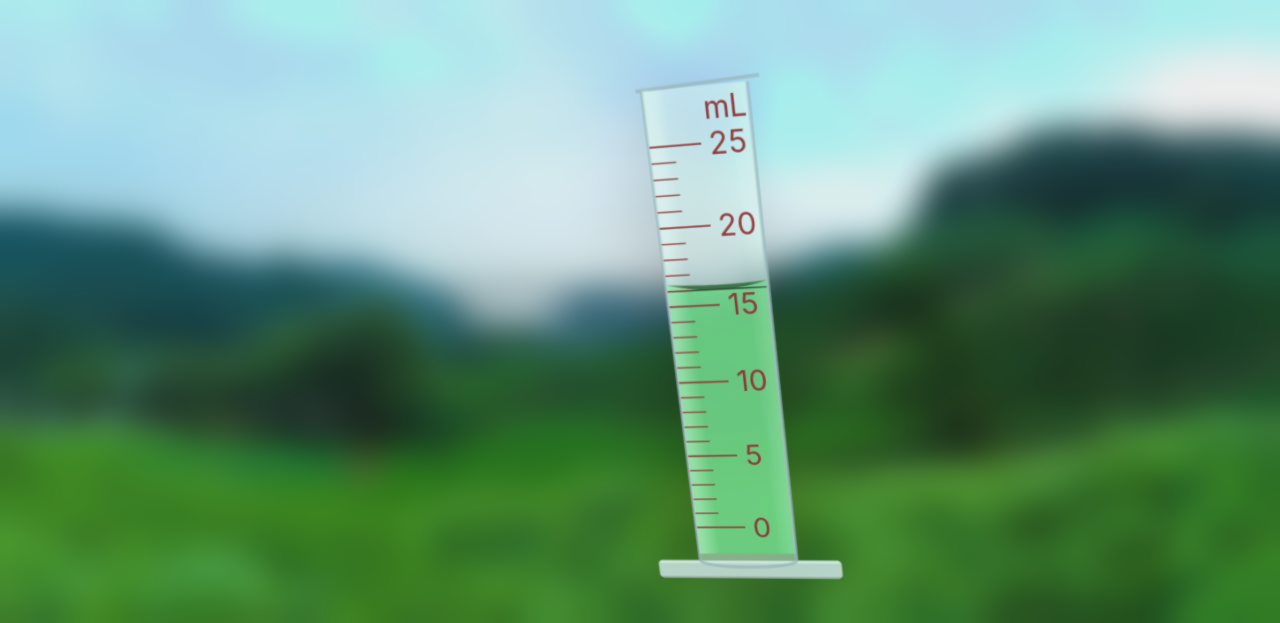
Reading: 16; mL
